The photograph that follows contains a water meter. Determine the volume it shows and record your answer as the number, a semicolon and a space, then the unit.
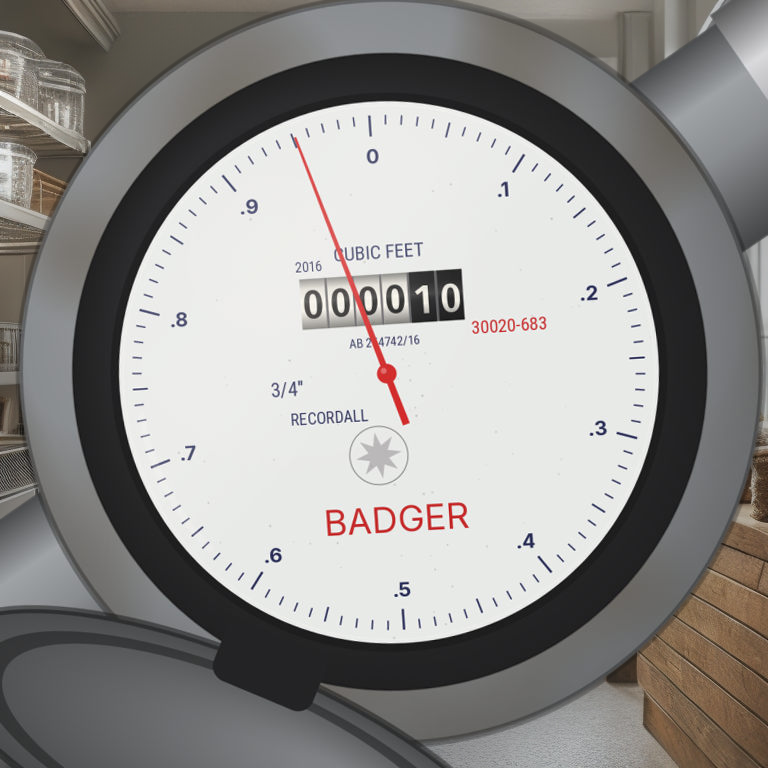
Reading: 9.95; ft³
